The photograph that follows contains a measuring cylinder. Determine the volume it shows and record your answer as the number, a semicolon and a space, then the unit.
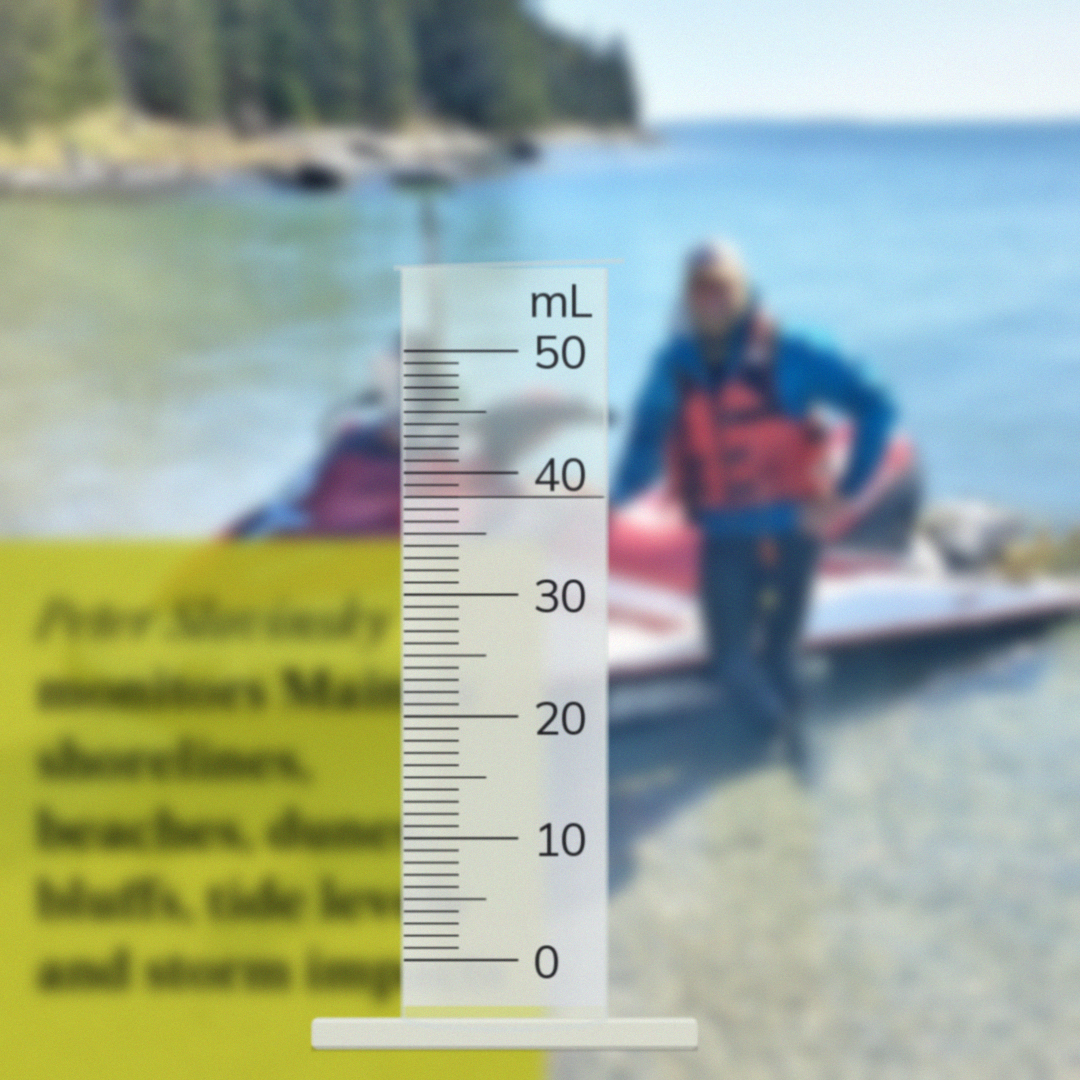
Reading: 38; mL
